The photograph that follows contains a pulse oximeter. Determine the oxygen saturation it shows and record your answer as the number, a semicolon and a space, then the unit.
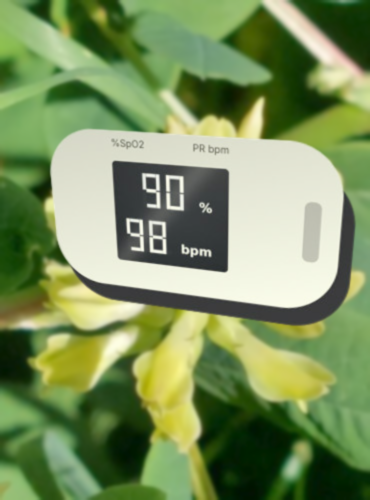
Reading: 90; %
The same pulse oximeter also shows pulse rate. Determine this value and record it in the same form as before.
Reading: 98; bpm
